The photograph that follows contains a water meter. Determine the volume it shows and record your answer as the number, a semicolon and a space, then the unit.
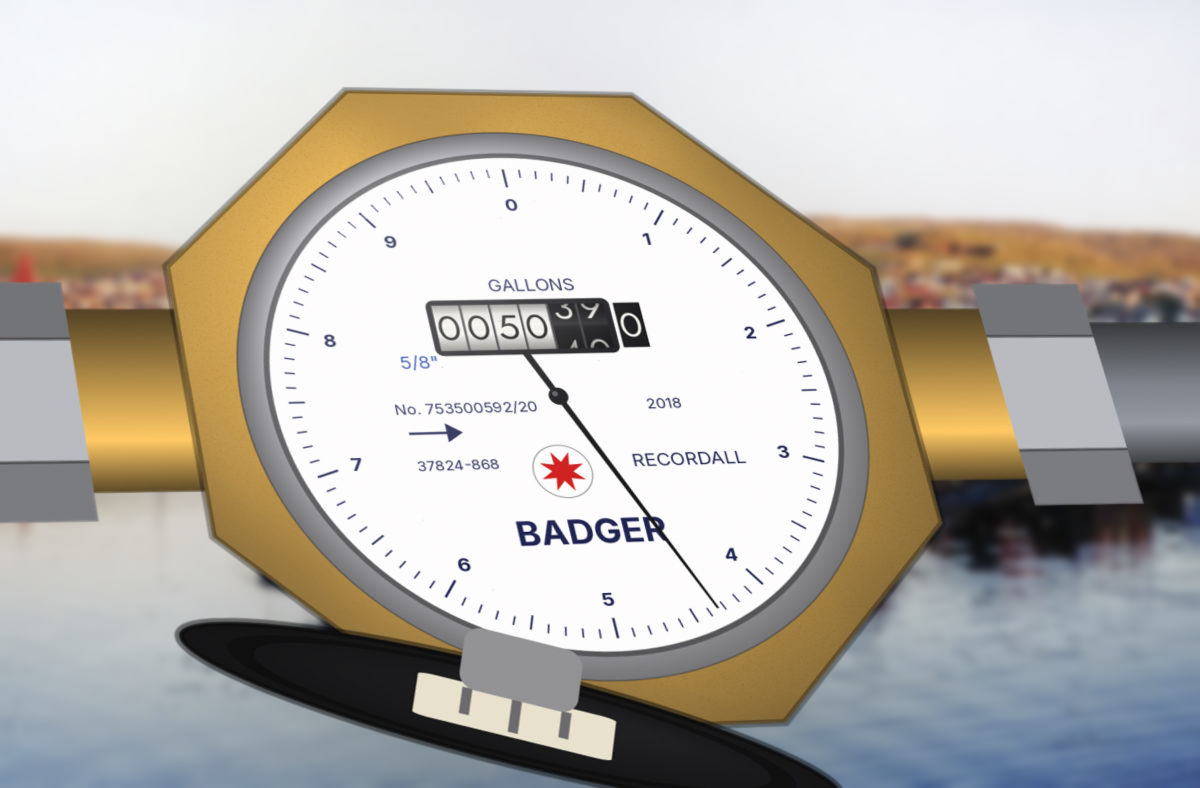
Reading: 50394.3; gal
